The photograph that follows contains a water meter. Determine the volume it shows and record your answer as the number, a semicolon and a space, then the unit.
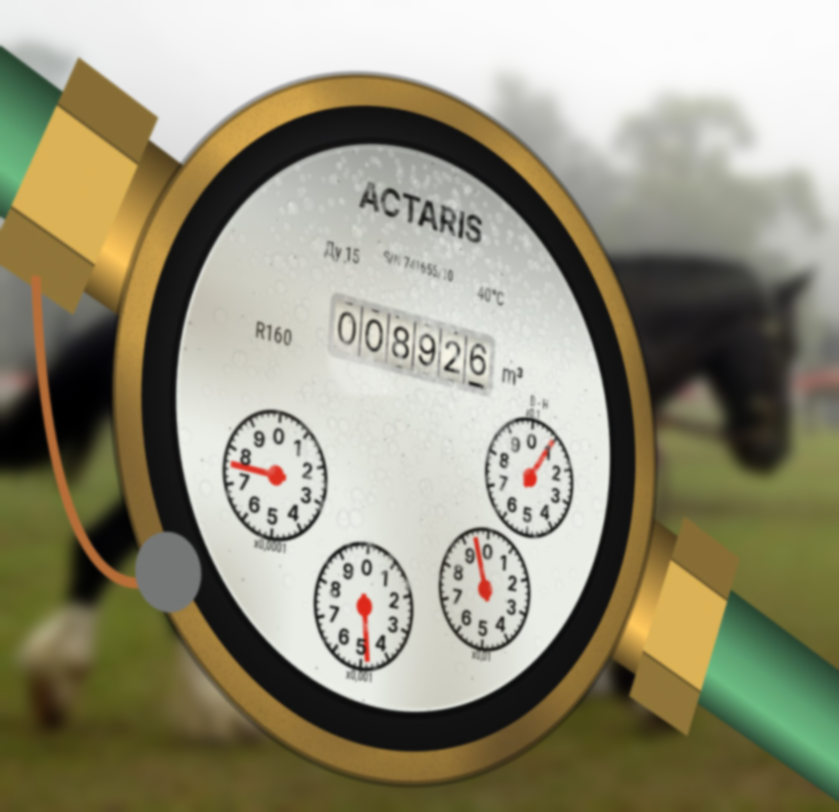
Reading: 8926.0947; m³
